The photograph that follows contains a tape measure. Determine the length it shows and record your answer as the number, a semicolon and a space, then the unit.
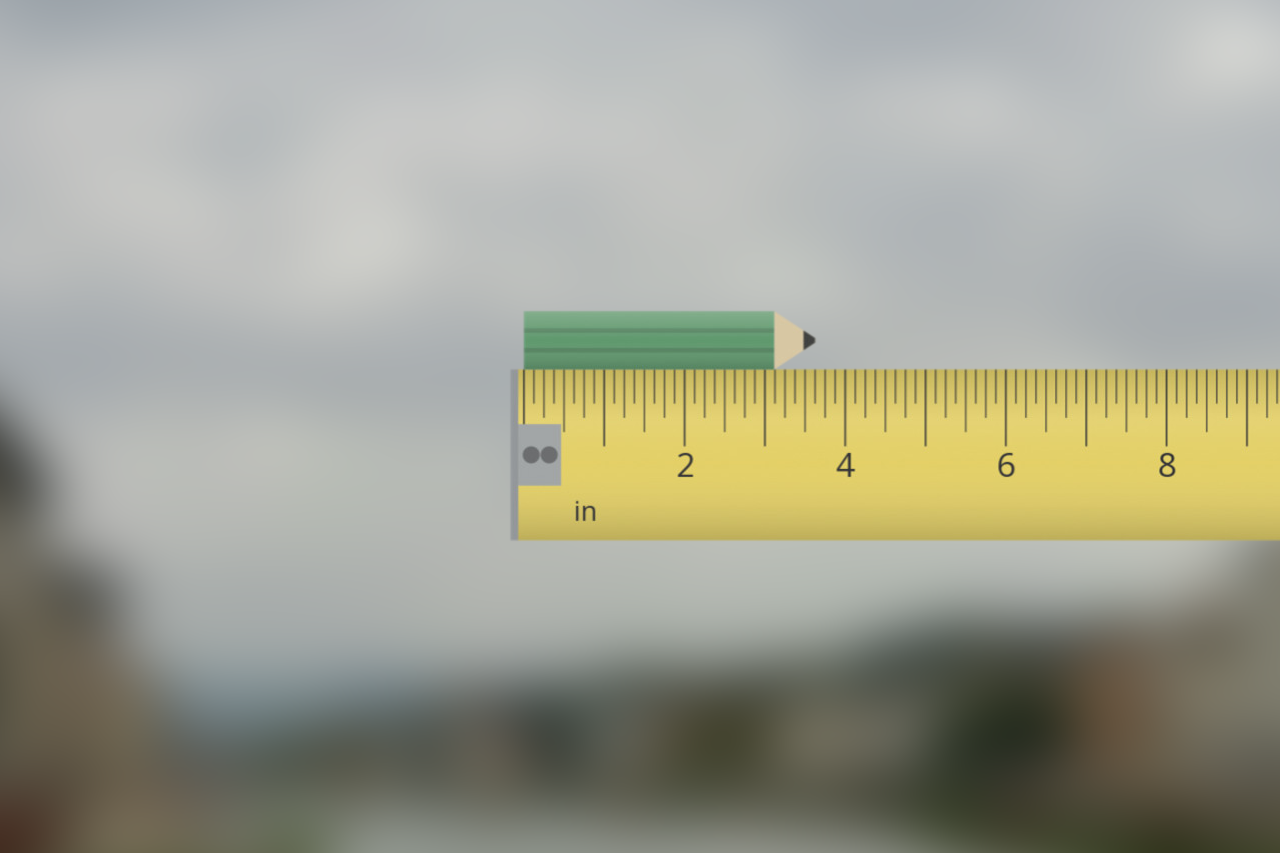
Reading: 3.625; in
